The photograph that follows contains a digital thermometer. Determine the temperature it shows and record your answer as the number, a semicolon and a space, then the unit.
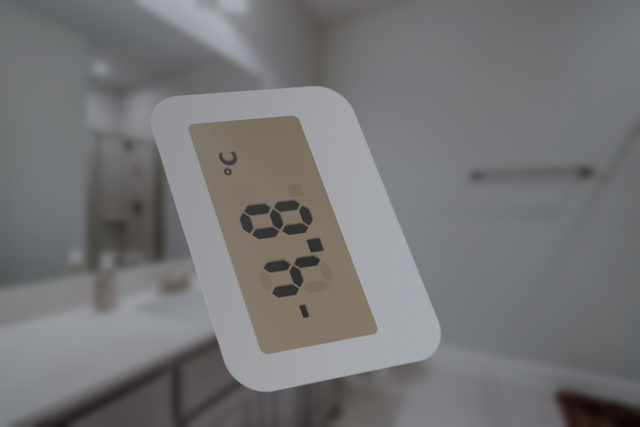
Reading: -4.8; °C
